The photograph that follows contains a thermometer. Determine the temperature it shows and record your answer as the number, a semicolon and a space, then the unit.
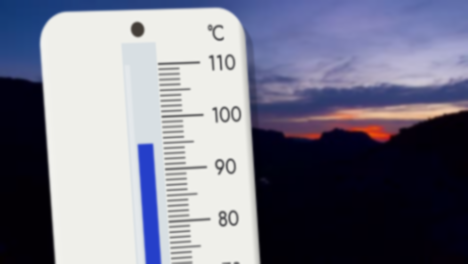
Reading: 95; °C
